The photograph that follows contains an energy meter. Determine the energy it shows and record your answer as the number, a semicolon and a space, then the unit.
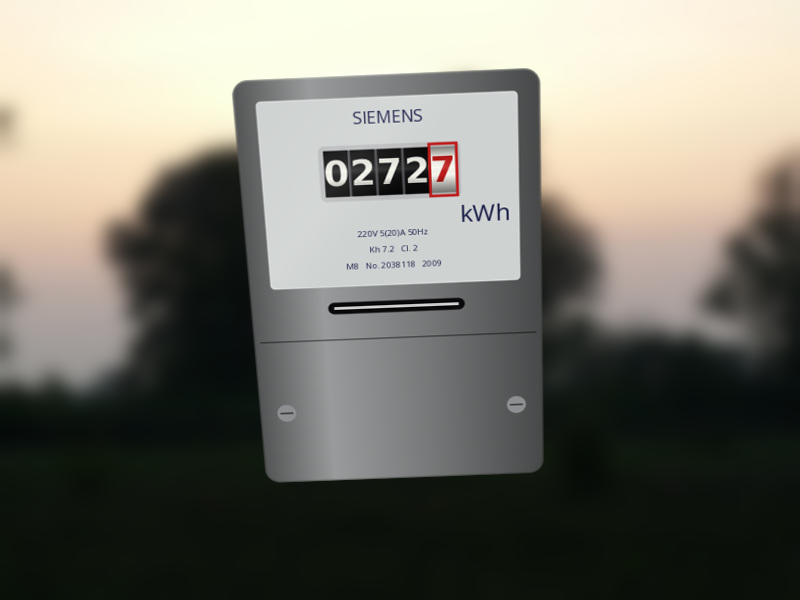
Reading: 272.7; kWh
